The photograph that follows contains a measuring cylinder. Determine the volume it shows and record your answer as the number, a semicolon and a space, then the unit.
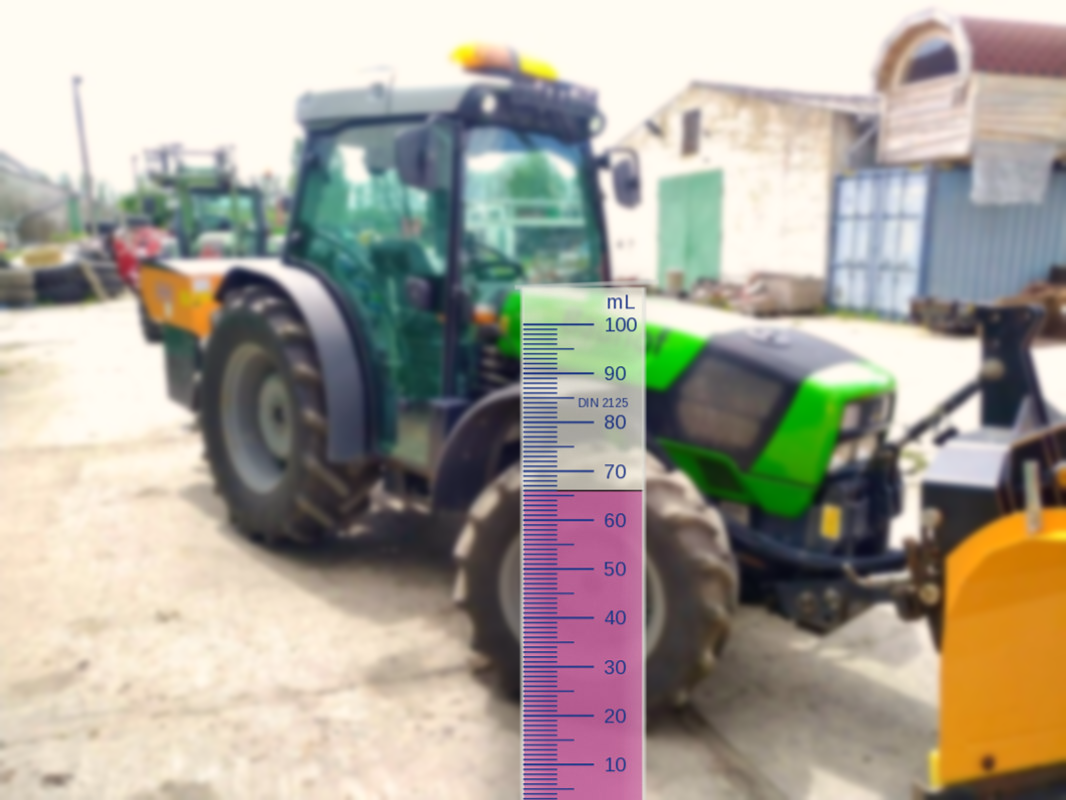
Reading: 66; mL
